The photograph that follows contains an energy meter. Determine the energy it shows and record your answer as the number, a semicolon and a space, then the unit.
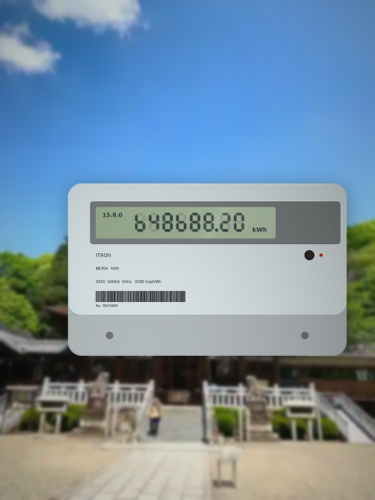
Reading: 648688.20; kWh
